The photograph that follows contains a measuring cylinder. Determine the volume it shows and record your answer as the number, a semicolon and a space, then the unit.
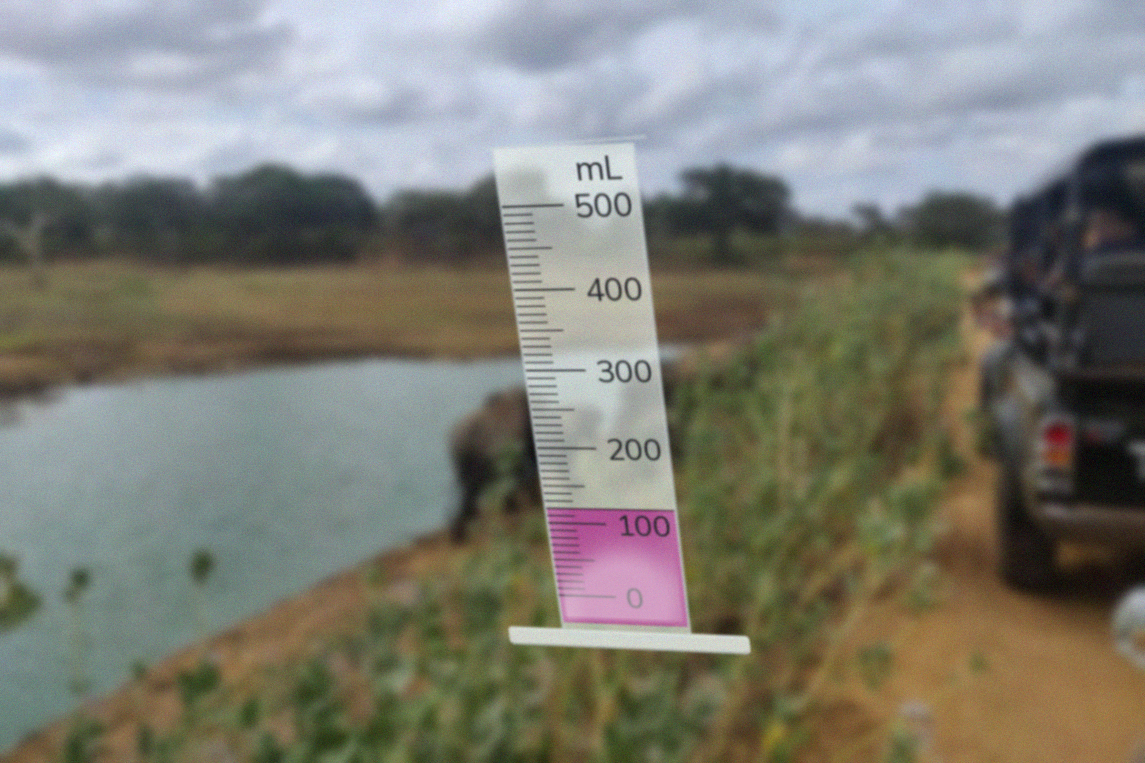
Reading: 120; mL
